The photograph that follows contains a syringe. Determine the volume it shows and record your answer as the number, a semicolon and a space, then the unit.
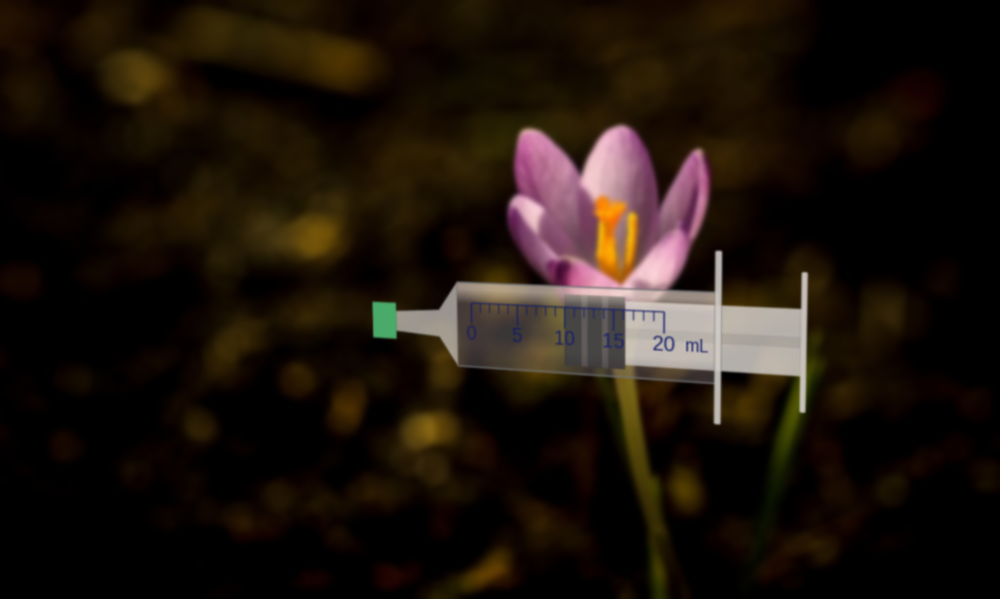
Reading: 10; mL
